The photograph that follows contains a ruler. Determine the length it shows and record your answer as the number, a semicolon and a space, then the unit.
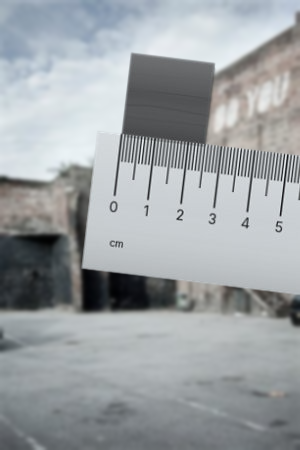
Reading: 2.5; cm
